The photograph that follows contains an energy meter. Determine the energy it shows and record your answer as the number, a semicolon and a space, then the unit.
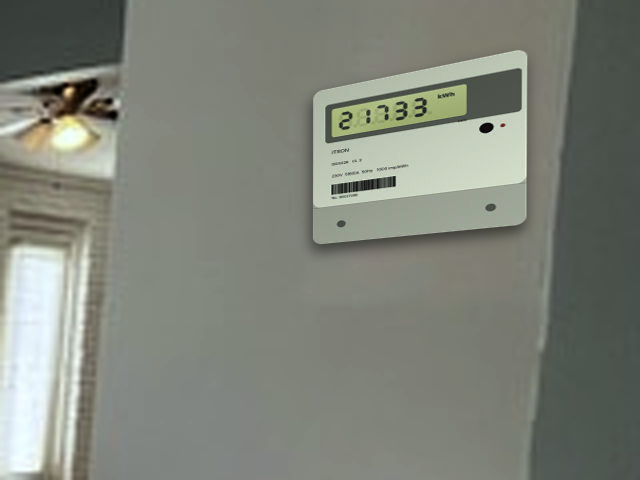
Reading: 21733; kWh
